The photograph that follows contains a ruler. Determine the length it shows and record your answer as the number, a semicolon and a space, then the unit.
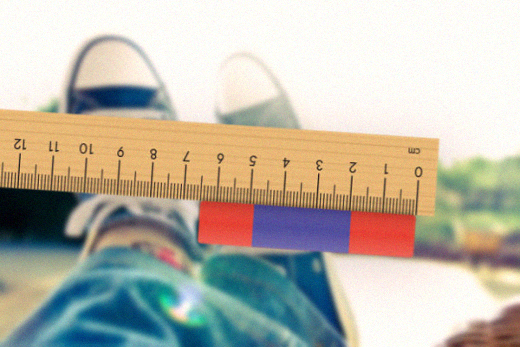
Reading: 6.5; cm
